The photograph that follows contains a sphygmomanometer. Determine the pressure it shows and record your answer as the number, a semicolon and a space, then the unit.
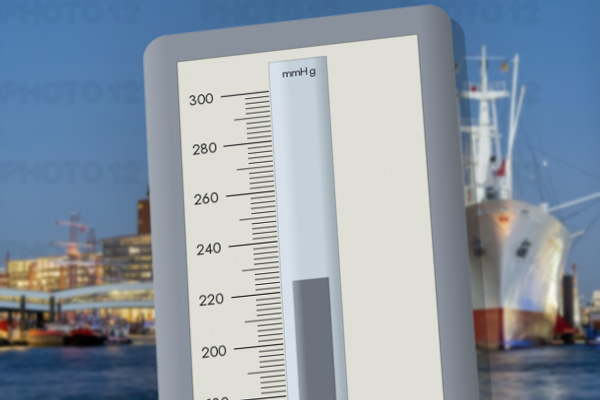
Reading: 224; mmHg
